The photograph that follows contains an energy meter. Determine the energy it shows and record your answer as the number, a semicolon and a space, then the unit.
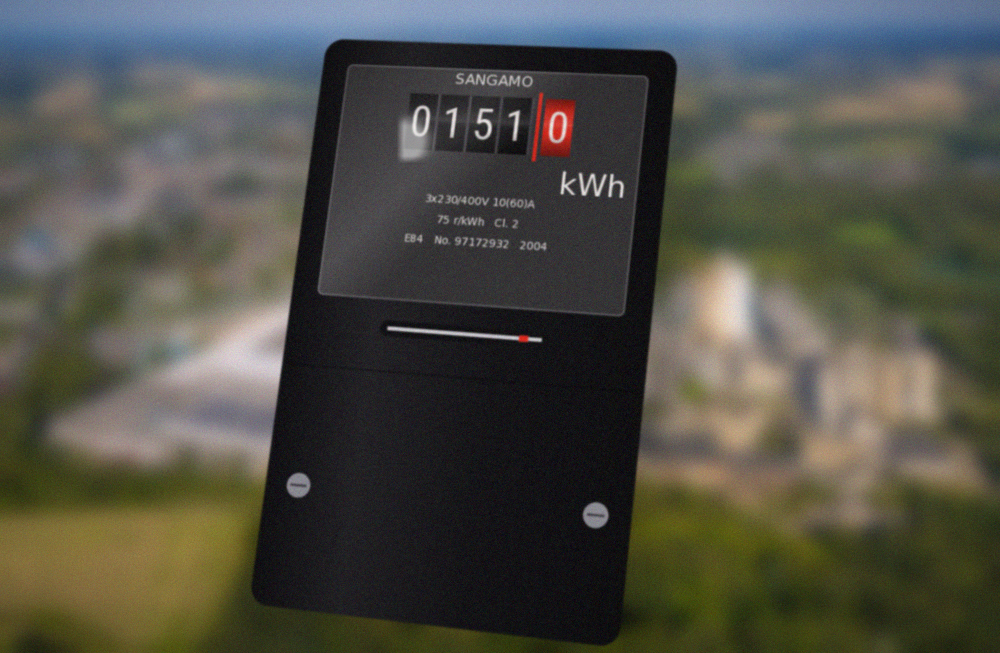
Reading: 151.0; kWh
